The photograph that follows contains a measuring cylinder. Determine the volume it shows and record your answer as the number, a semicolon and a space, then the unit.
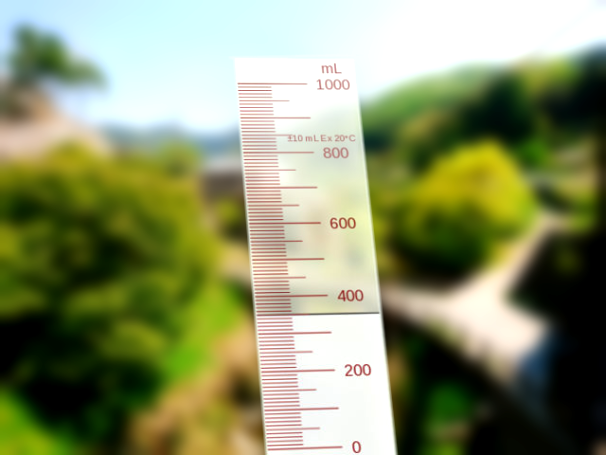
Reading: 350; mL
